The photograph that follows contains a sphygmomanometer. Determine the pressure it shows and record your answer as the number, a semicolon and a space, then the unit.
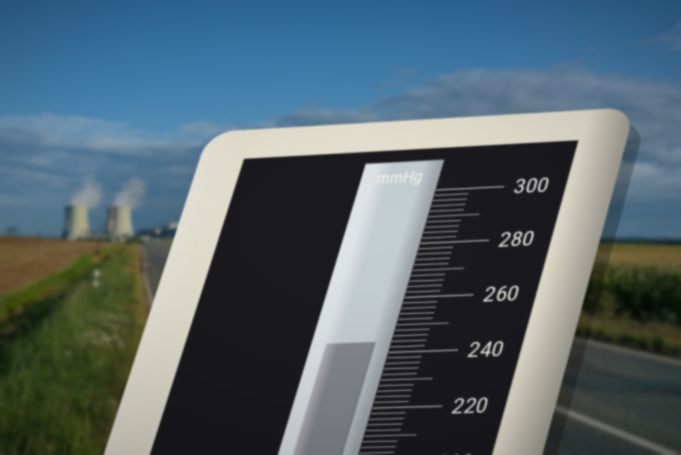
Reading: 244; mmHg
